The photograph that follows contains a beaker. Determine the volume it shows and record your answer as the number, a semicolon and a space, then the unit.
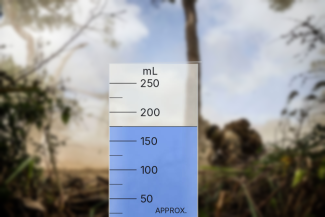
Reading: 175; mL
